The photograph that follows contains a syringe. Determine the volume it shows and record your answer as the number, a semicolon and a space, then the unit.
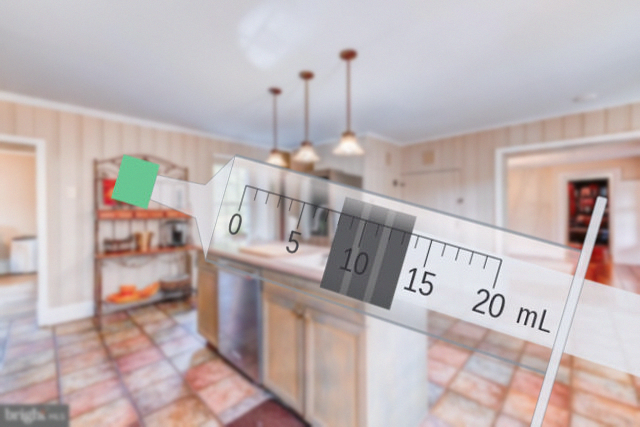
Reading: 8; mL
